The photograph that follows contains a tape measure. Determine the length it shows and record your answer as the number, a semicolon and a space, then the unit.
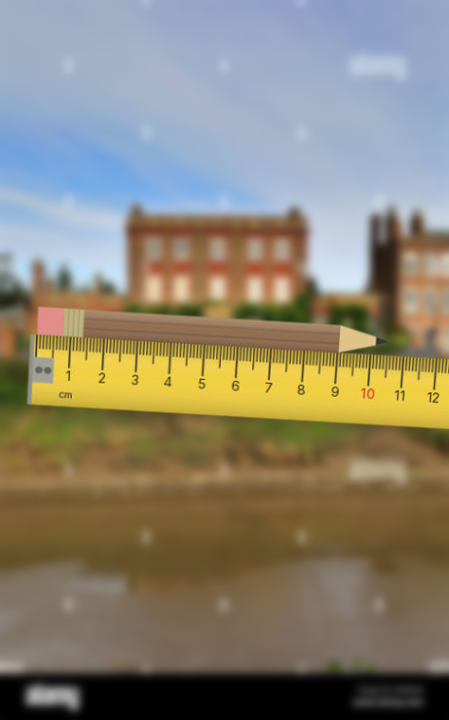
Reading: 10.5; cm
